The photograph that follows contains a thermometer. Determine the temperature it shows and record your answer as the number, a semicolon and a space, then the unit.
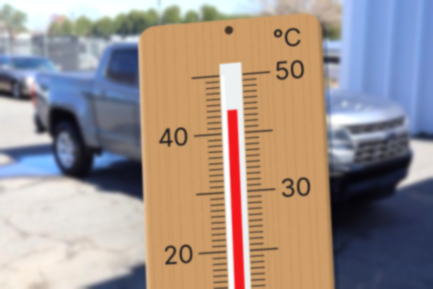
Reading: 44; °C
